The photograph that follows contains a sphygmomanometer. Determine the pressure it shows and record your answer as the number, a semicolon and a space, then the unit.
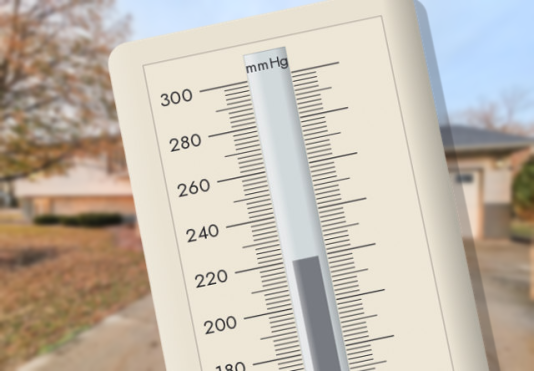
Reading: 220; mmHg
